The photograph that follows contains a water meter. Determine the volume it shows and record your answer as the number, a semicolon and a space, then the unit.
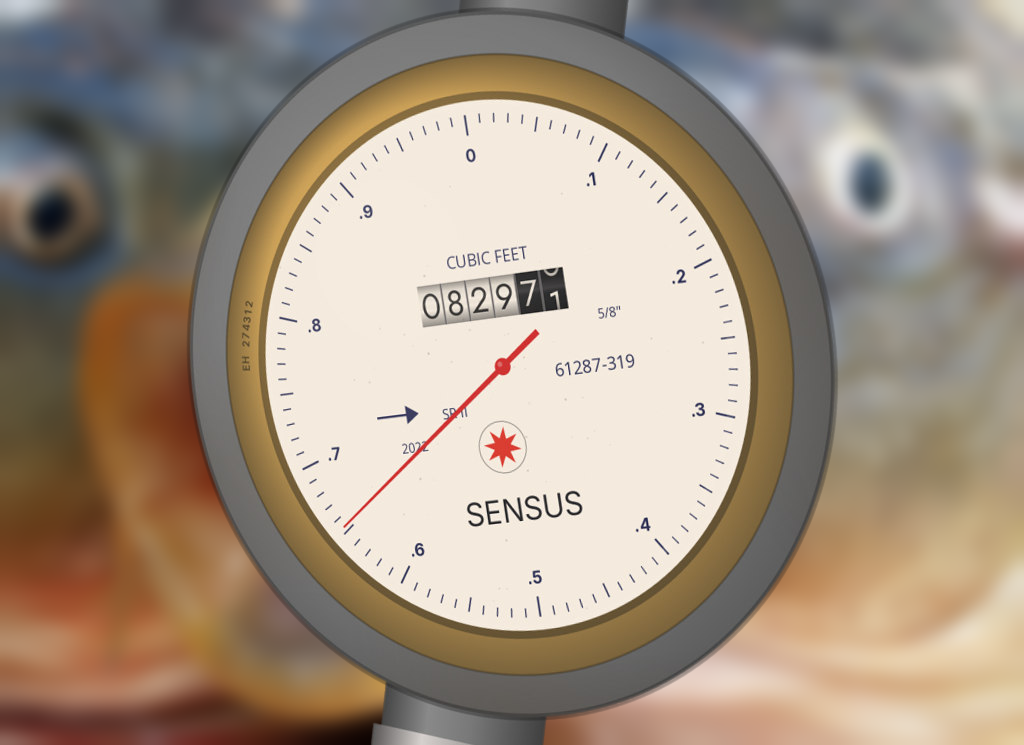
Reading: 82970.65; ft³
